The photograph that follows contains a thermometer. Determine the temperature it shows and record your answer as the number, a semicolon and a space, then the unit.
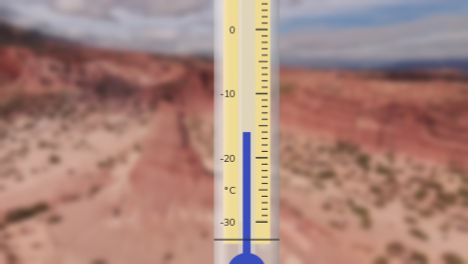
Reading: -16; °C
